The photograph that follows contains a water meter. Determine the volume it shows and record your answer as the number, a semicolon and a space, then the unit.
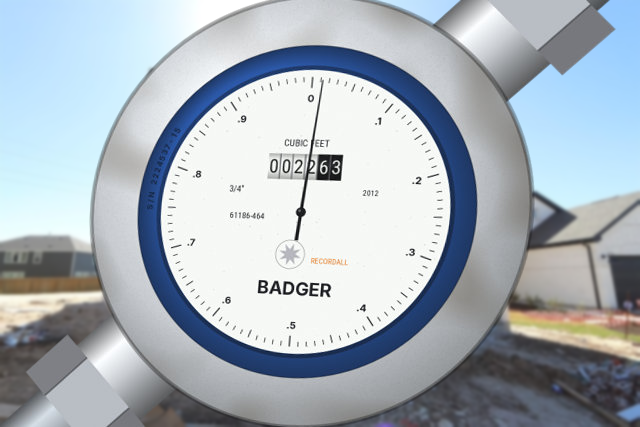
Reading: 2263.01; ft³
